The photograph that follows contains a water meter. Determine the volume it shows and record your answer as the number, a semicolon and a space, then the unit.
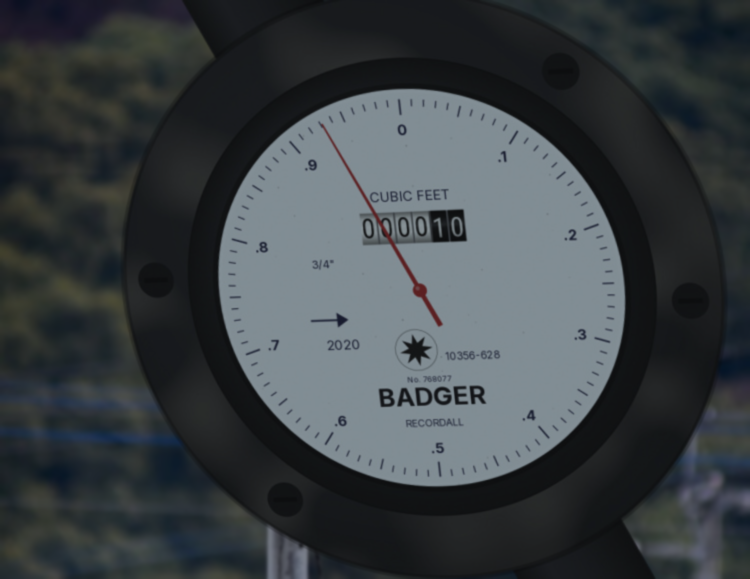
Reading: 9.93; ft³
